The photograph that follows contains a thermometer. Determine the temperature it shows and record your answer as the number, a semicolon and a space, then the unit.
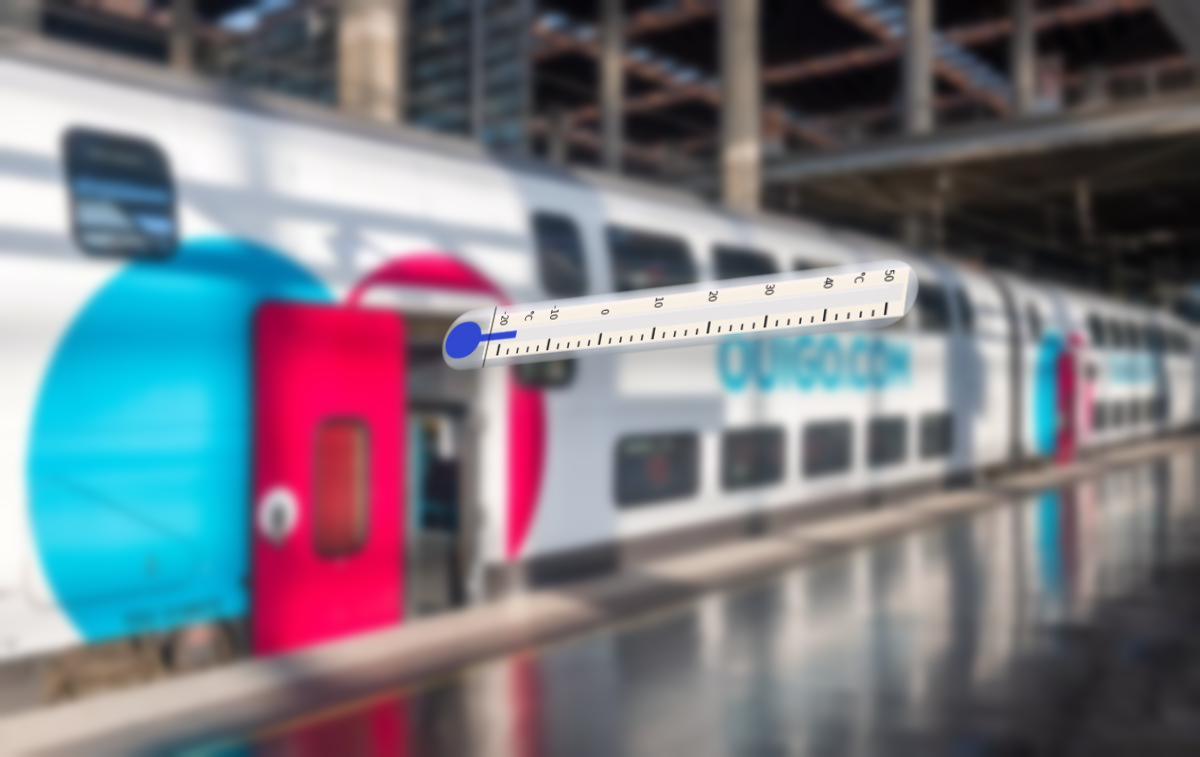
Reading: -17; °C
